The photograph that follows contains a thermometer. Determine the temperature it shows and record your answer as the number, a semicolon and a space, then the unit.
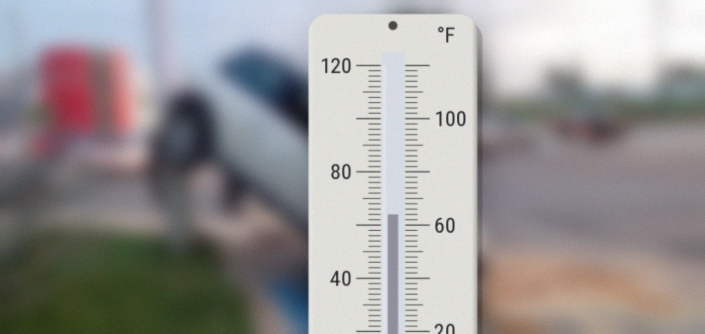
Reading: 64; °F
